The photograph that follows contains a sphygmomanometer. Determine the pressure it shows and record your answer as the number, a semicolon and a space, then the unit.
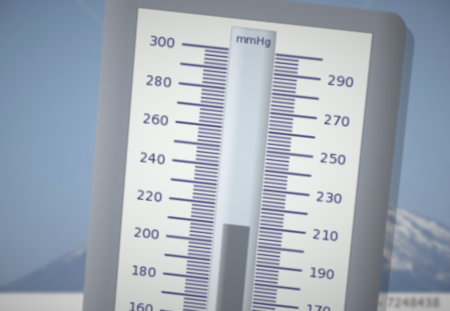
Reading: 210; mmHg
